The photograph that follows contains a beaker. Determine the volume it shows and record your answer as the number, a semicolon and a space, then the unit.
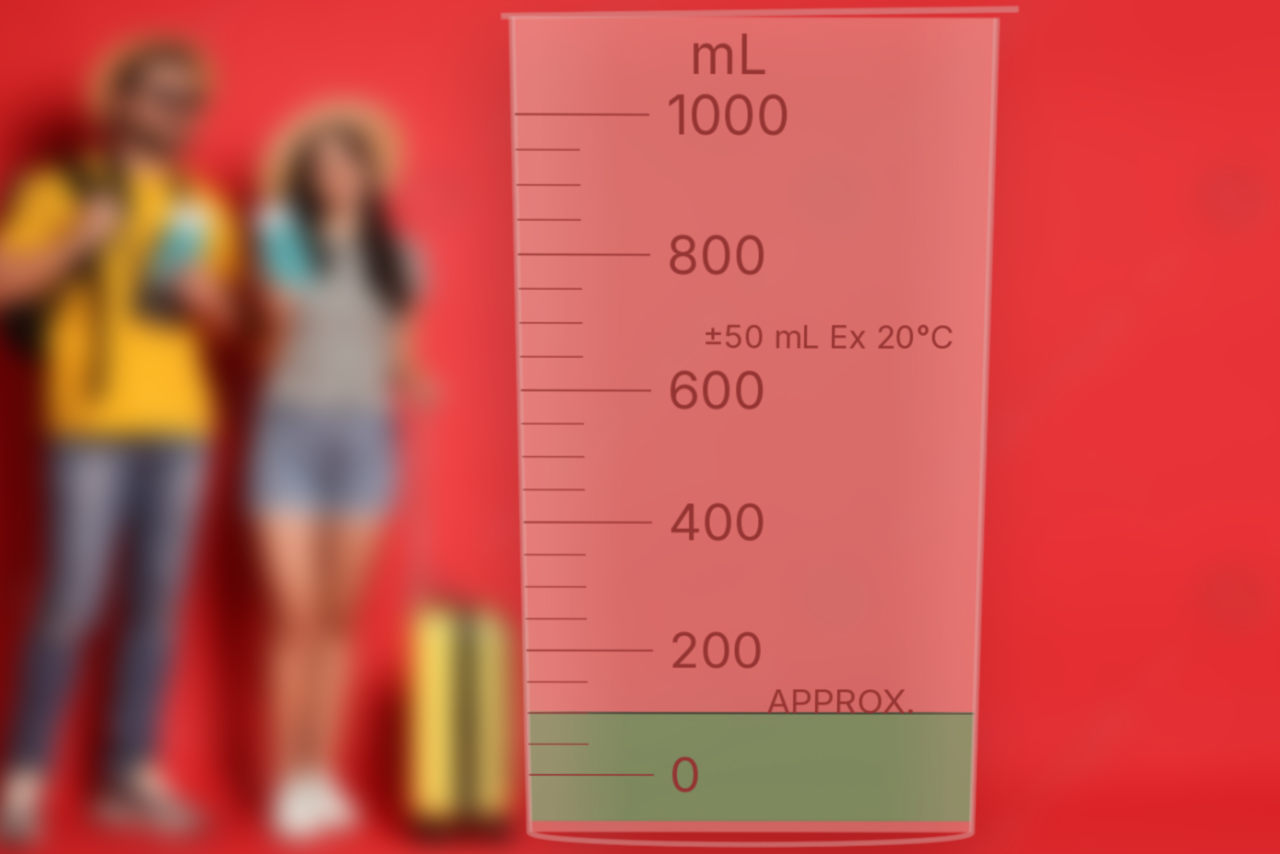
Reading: 100; mL
